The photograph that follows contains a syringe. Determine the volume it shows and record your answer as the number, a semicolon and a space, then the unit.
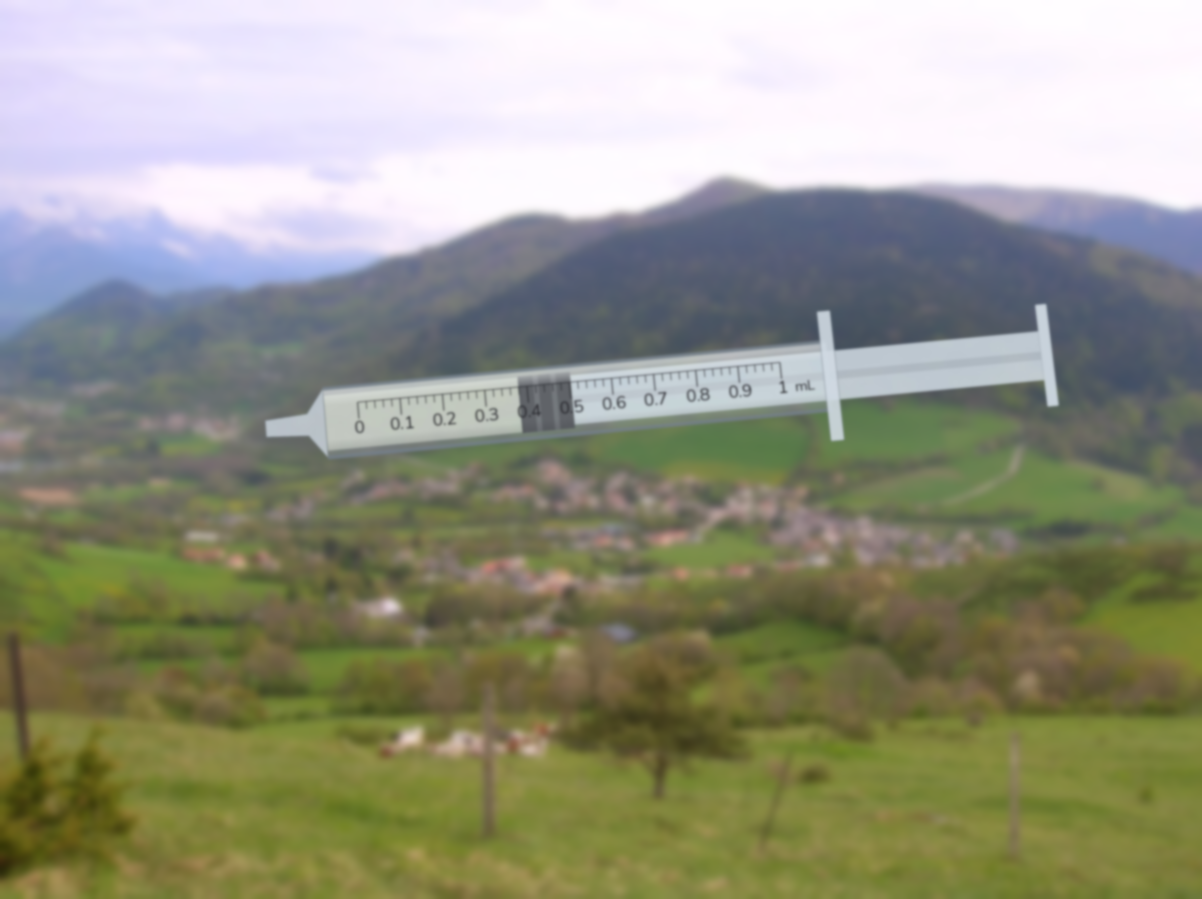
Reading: 0.38; mL
